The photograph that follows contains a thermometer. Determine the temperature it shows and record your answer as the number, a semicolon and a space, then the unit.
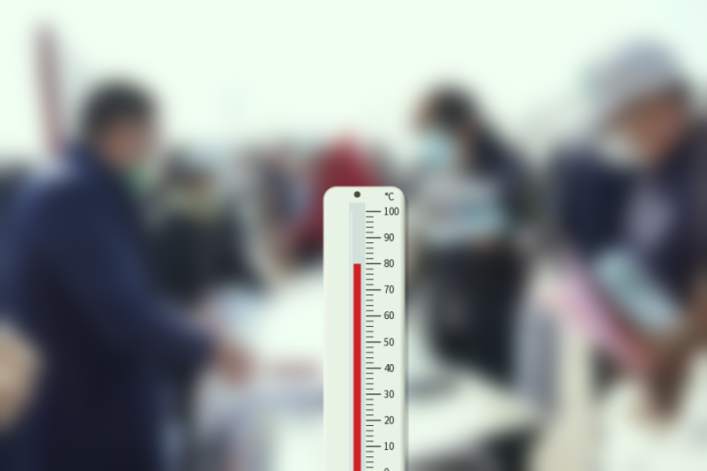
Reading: 80; °C
